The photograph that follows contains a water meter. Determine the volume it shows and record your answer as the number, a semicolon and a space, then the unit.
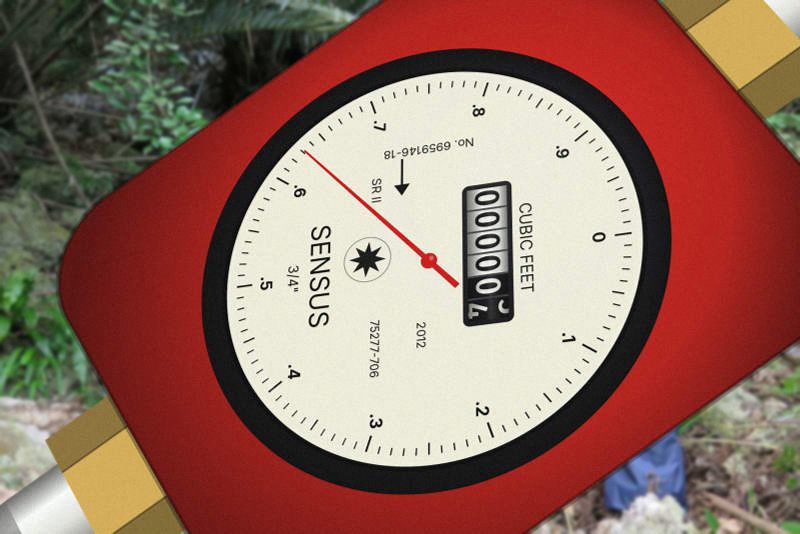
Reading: 3.63; ft³
